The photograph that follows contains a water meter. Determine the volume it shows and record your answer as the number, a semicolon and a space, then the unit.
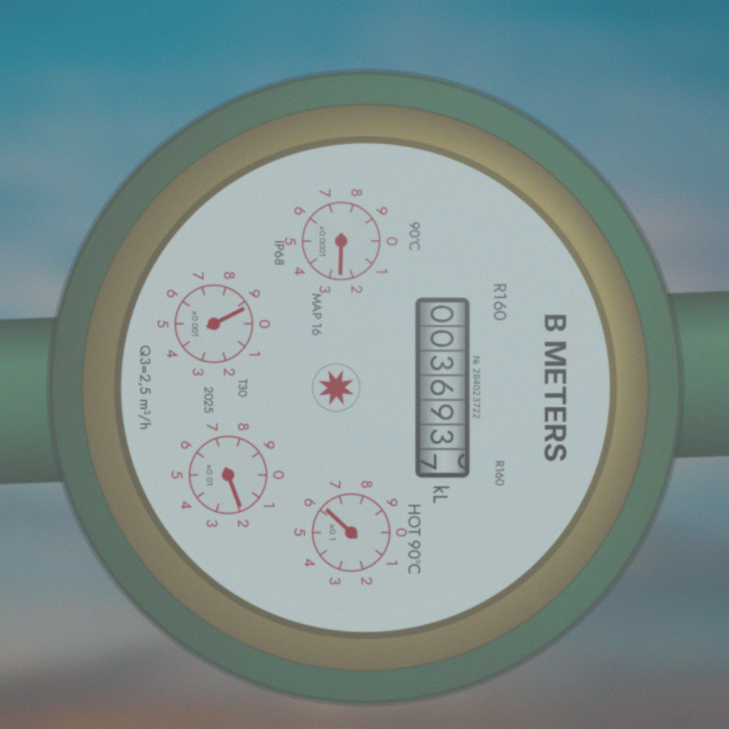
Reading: 36936.6192; kL
